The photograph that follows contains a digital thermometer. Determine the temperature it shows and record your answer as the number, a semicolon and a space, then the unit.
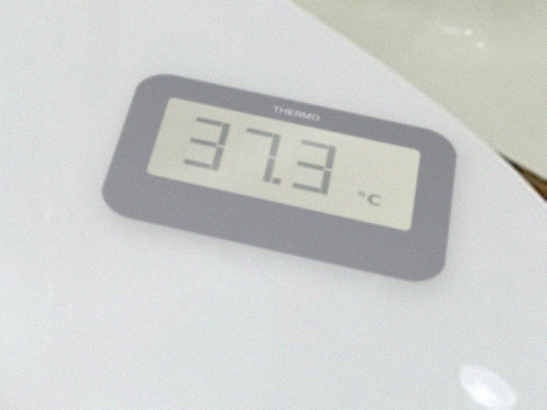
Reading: 37.3; °C
